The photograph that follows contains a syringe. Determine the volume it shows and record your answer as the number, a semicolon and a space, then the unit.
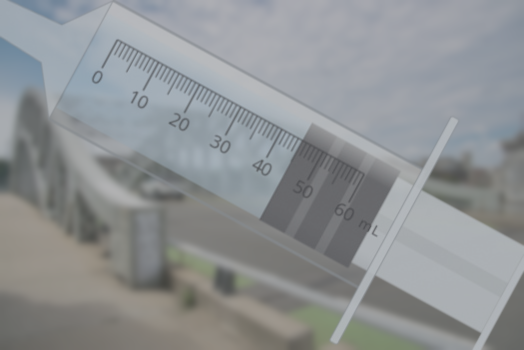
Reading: 45; mL
